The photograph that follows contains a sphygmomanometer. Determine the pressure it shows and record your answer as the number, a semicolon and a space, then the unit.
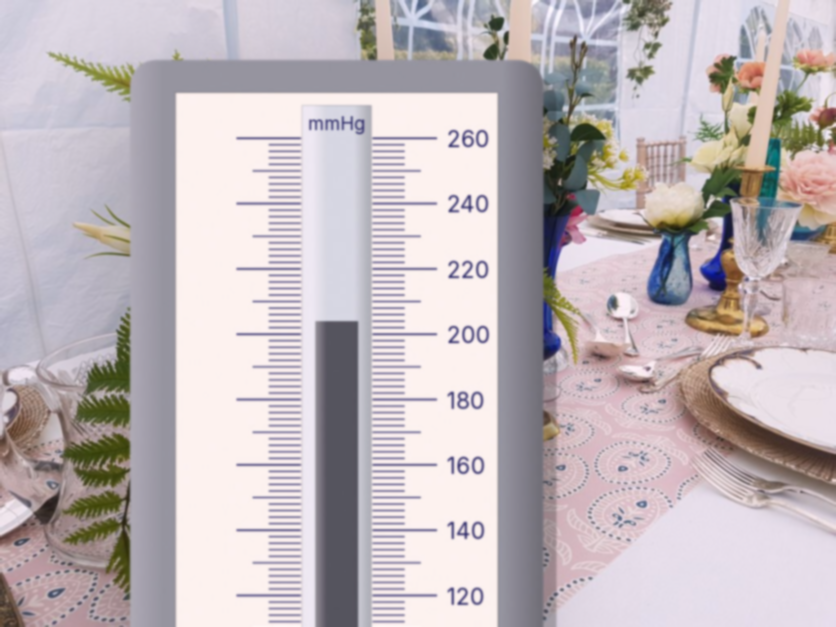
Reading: 204; mmHg
